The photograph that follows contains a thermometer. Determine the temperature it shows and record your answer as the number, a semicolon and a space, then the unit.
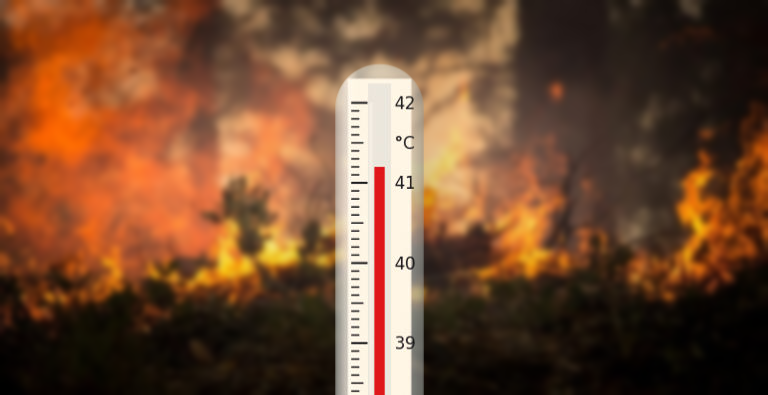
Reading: 41.2; °C
